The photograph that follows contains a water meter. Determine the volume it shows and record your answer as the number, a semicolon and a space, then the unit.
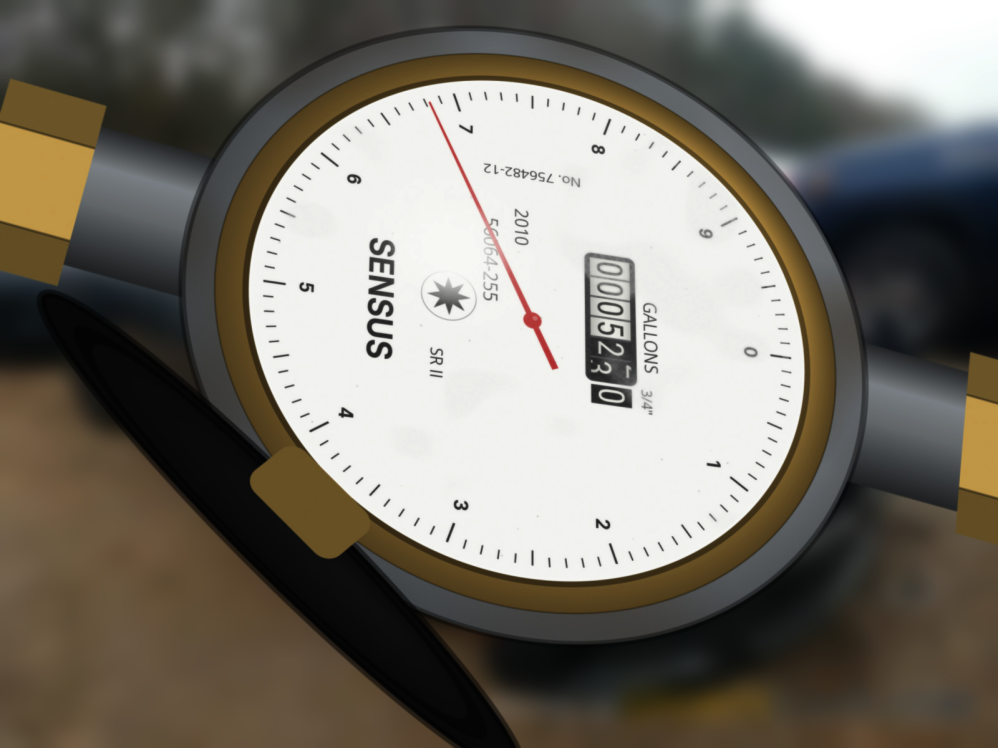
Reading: 5226.8; gal
